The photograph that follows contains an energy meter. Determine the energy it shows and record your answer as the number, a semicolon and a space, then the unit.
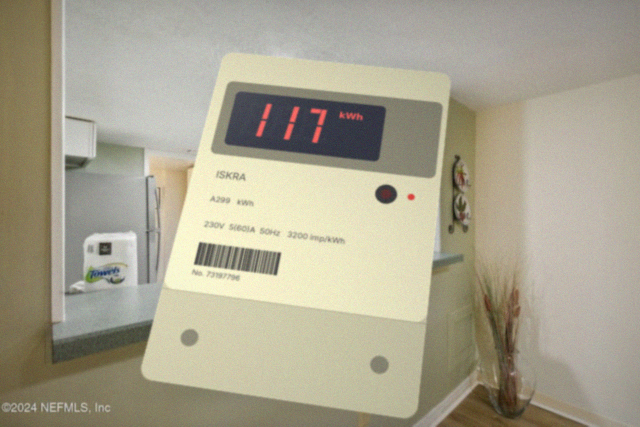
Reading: 117; kWh
